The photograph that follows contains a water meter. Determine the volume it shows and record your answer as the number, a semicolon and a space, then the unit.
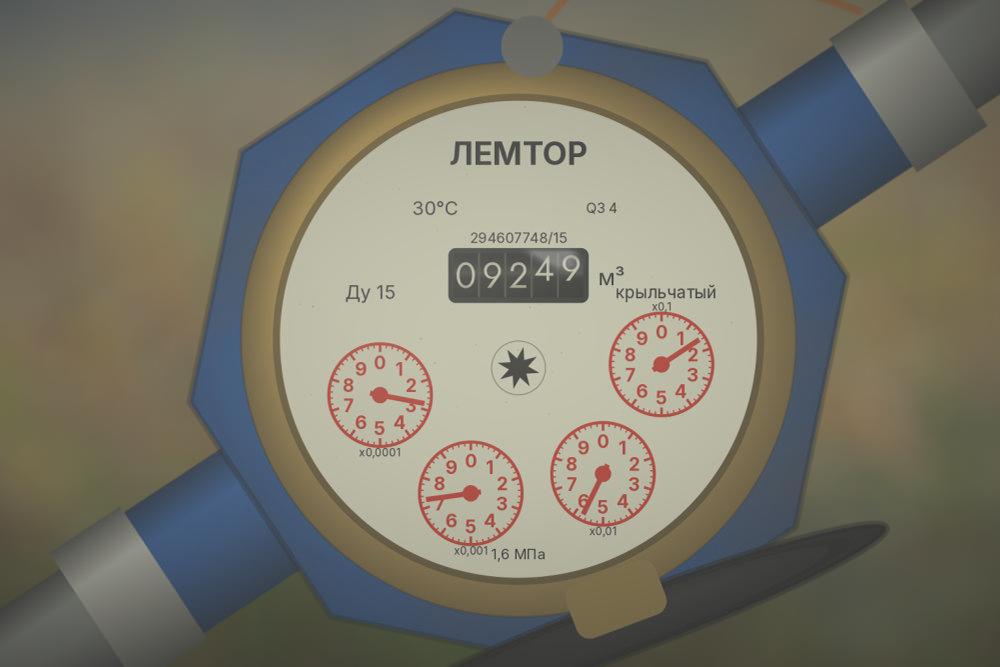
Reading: 9249.1572; m³
